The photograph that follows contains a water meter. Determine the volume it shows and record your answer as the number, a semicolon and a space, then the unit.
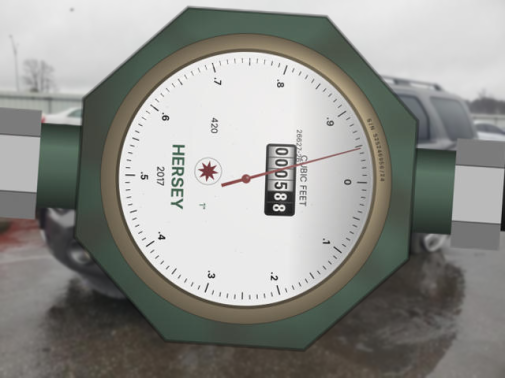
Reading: 587.95; ft³
